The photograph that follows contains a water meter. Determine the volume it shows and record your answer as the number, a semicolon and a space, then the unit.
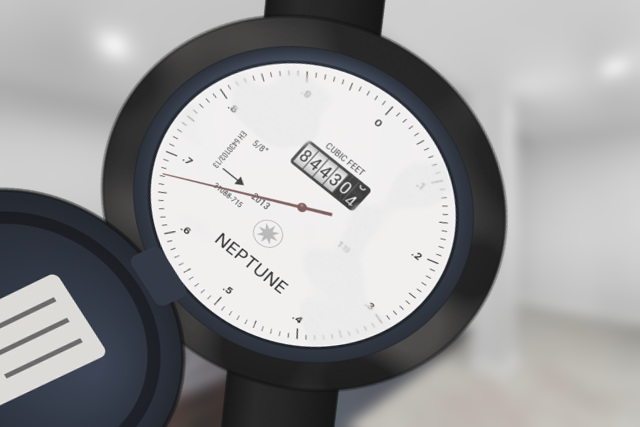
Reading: 844303.67; ft³
